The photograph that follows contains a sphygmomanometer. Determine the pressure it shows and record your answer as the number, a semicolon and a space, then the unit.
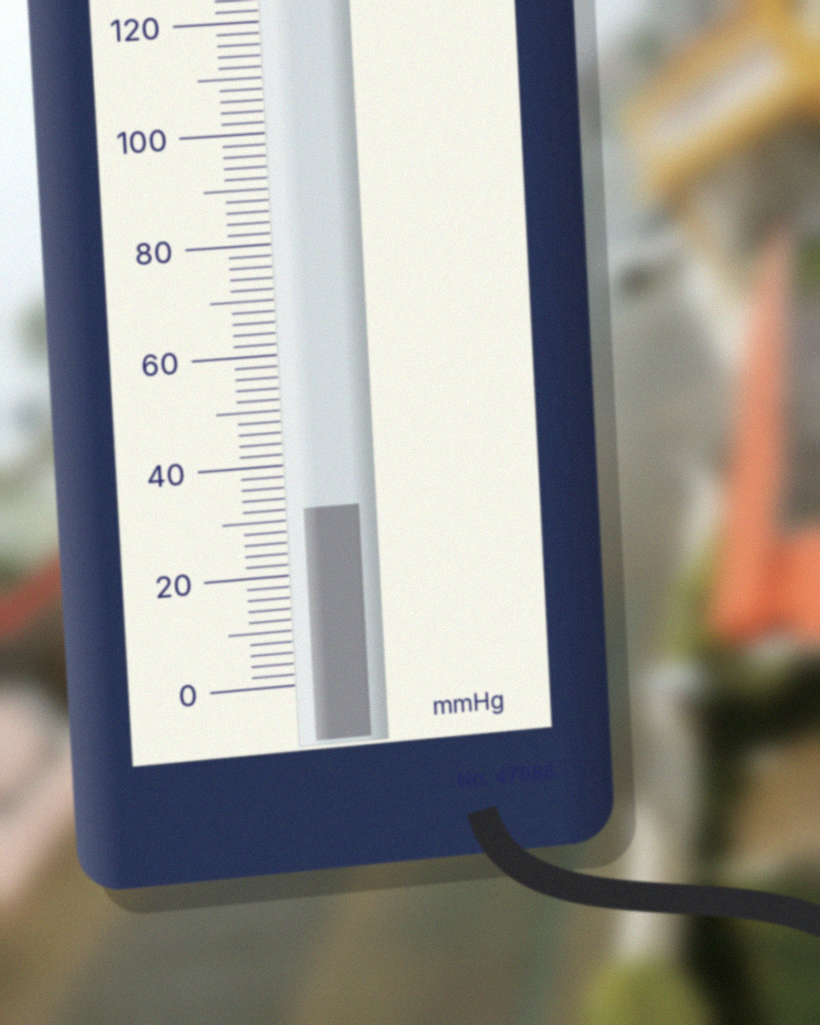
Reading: 32; mmHg
